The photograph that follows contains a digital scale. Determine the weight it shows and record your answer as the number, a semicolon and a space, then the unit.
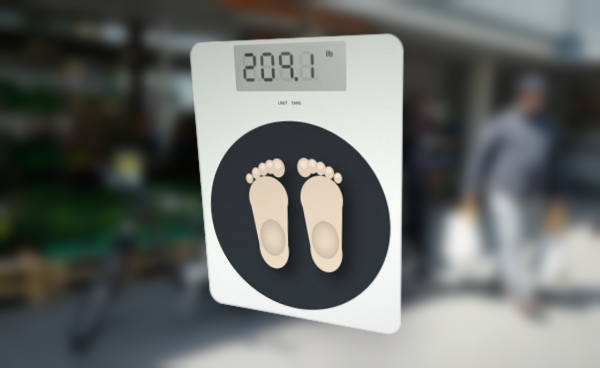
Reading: 209.1; lb
